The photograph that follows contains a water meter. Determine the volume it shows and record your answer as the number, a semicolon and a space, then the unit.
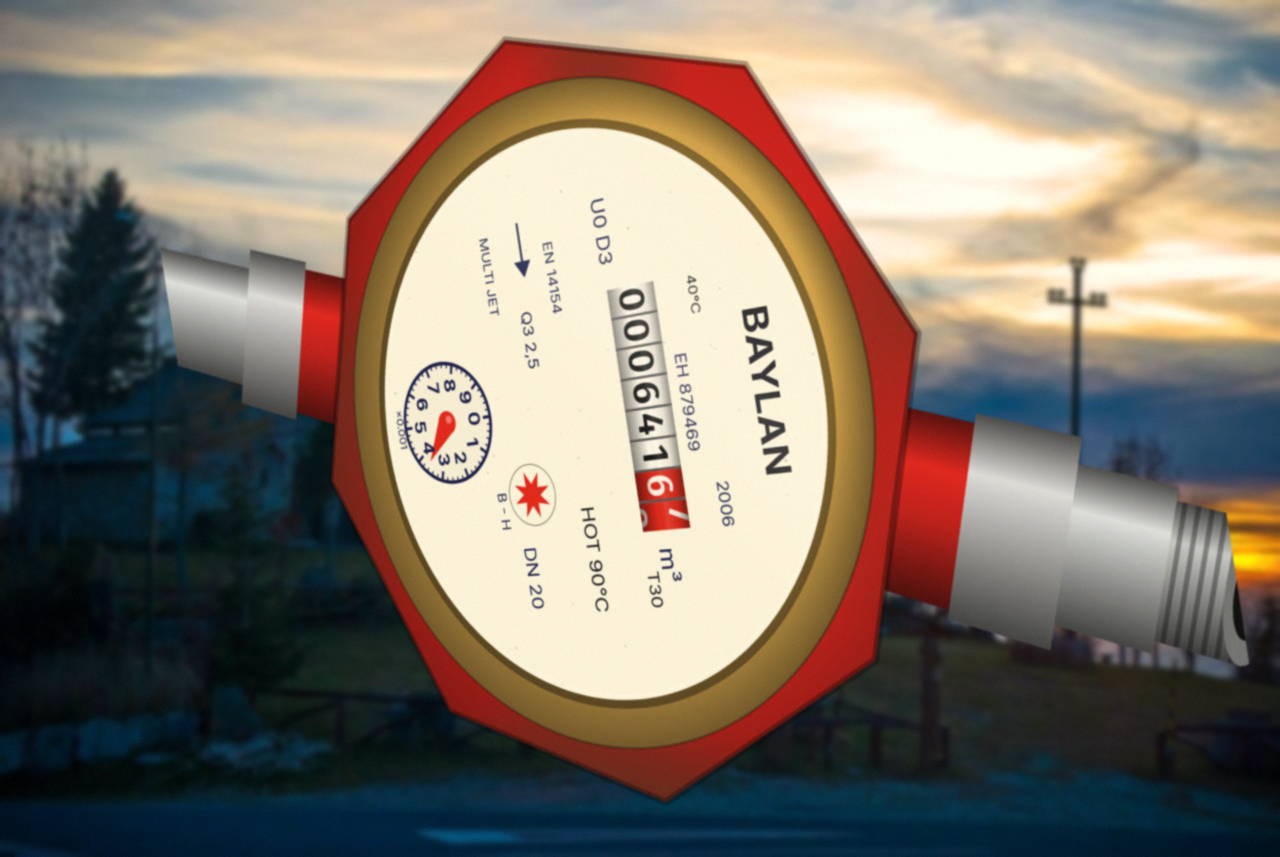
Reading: 641.673; m³
